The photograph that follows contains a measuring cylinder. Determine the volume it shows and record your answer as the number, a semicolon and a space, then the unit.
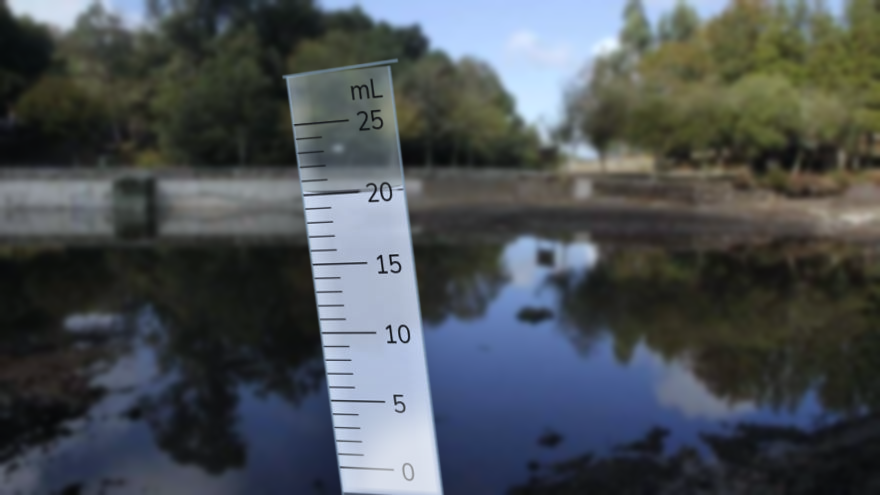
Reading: 20; mL
